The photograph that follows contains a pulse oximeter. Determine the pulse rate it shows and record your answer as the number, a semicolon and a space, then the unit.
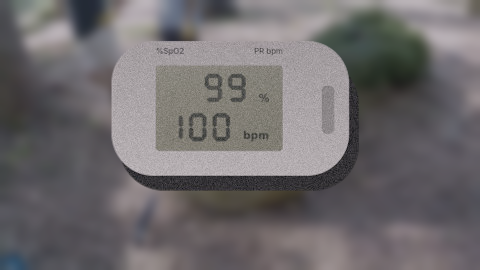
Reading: 100; bpm
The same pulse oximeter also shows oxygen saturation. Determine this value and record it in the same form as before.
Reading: 99; %
